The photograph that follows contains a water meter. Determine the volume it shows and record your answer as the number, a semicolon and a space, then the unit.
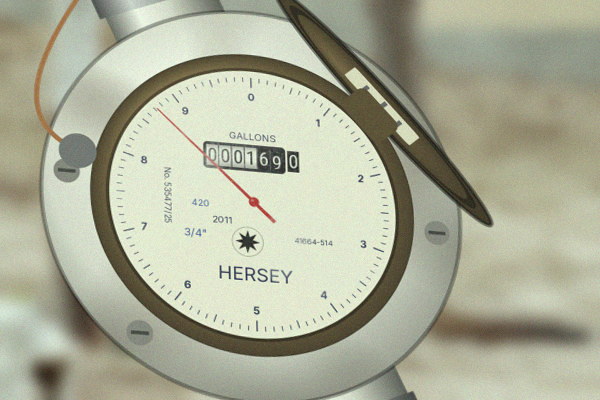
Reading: 1688.7; gal
